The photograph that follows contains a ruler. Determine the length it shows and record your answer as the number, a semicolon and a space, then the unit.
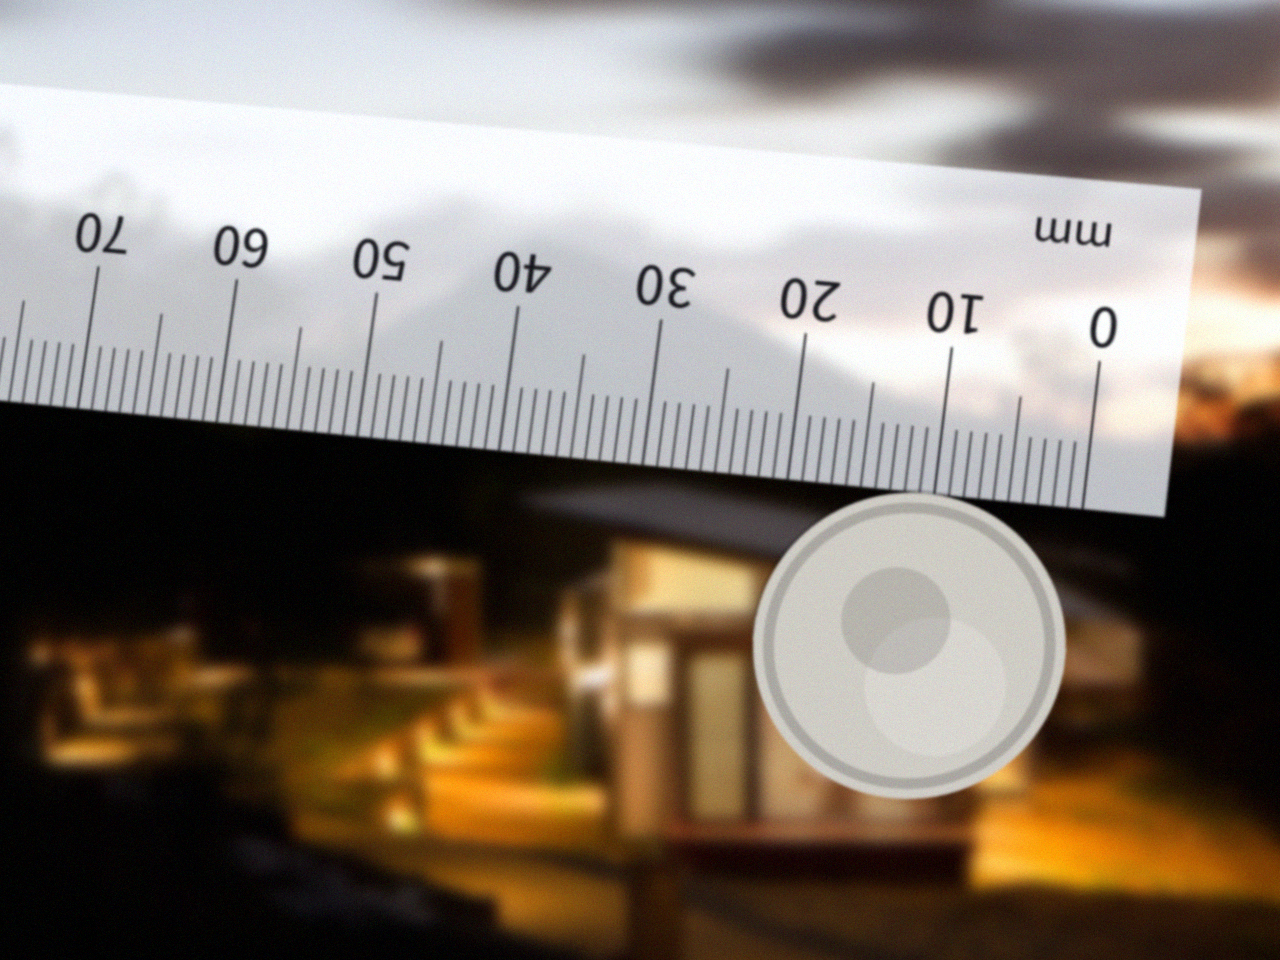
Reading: 21; mm
